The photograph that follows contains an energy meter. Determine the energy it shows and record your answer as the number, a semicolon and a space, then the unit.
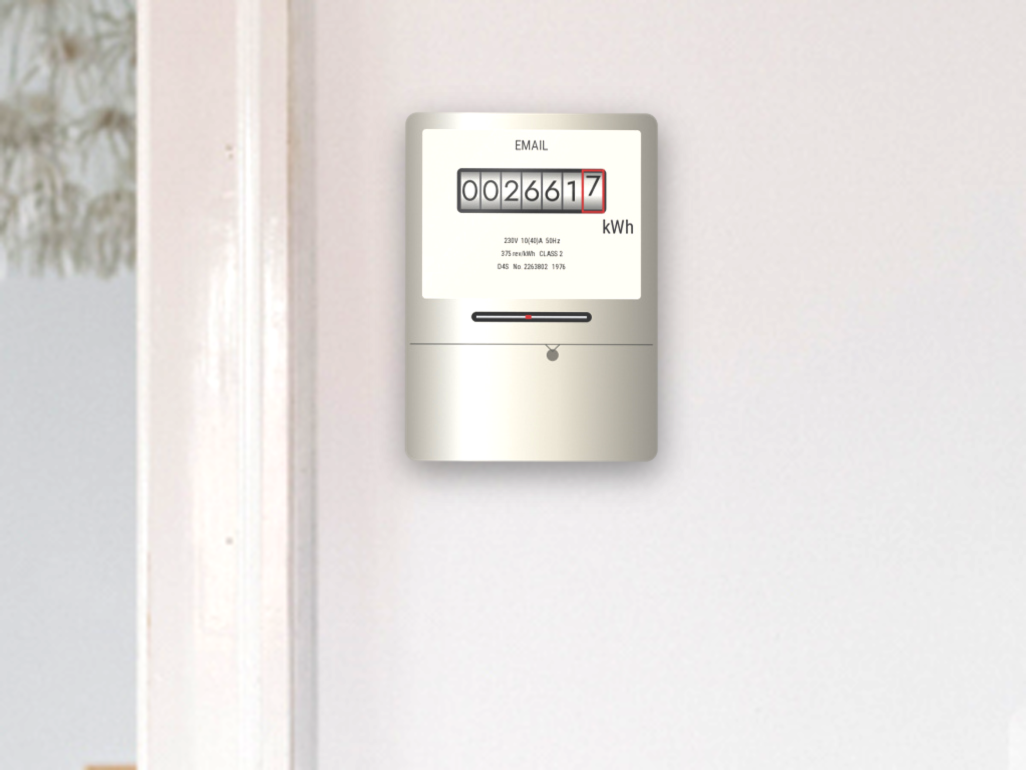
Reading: 2661.7; kWh
